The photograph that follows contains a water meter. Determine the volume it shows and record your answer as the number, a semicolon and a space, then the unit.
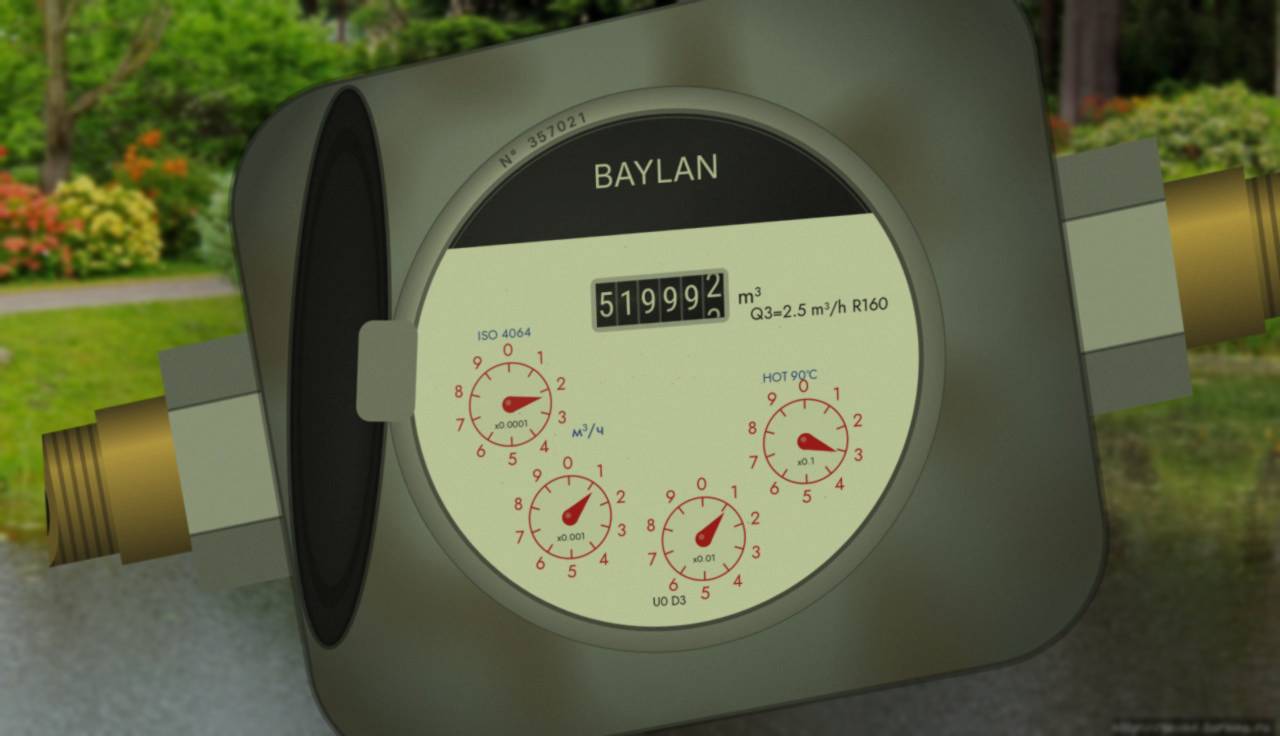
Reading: 519992.3112; m³
